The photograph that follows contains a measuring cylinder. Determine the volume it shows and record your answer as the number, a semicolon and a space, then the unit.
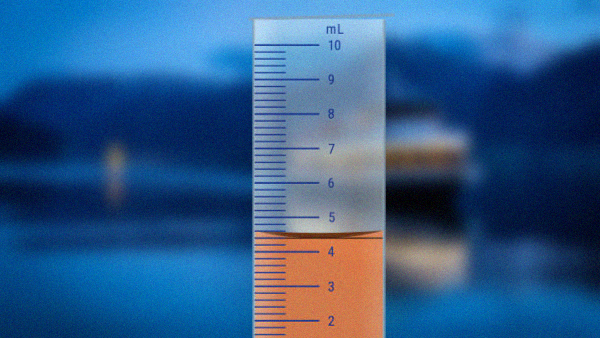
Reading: 4.4; mL
